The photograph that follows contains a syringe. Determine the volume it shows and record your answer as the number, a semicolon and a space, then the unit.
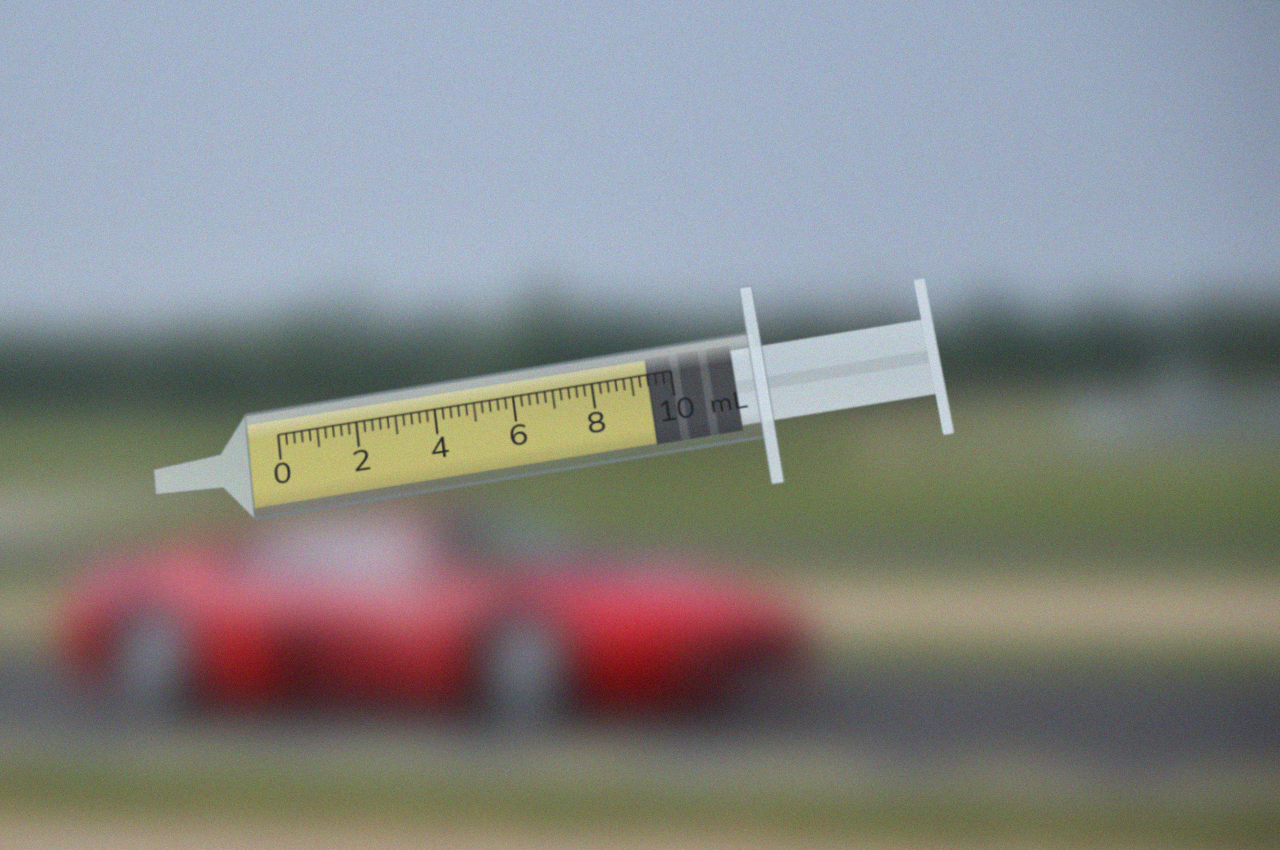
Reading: 9.4; mL
